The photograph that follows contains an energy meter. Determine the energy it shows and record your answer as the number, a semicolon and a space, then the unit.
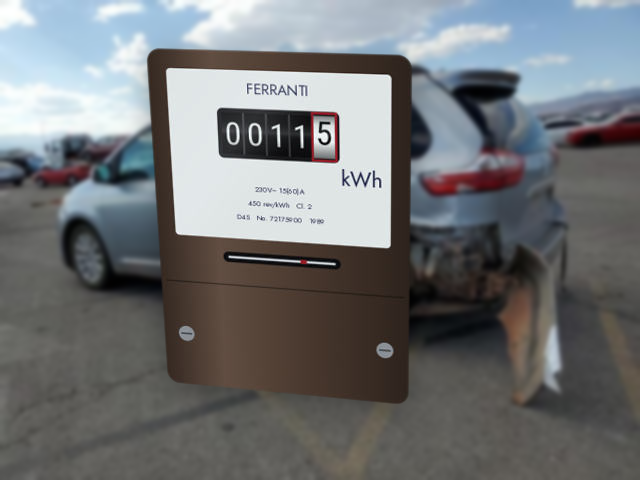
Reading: 11.5; kWh
